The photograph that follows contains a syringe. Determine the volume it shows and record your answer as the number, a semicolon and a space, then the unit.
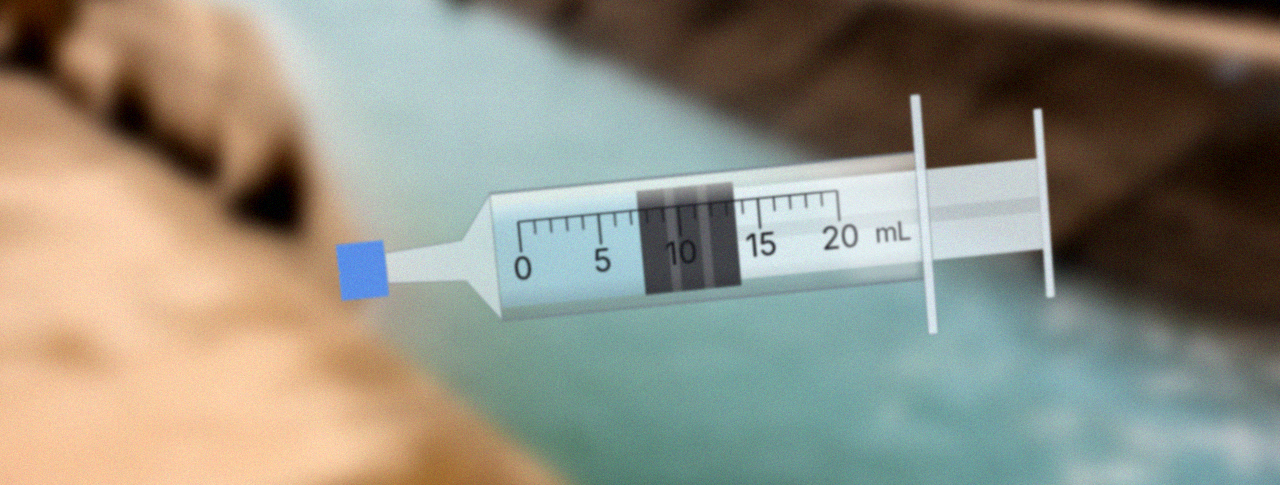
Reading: 7.5; mL
